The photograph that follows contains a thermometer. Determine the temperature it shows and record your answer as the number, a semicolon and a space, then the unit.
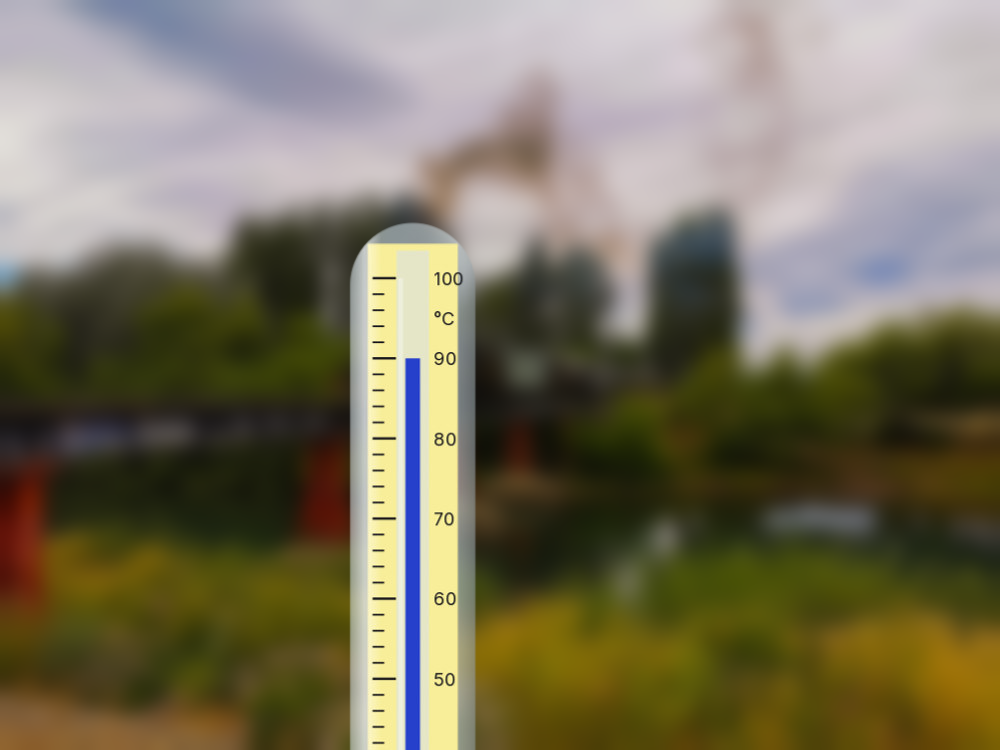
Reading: 90; °C
